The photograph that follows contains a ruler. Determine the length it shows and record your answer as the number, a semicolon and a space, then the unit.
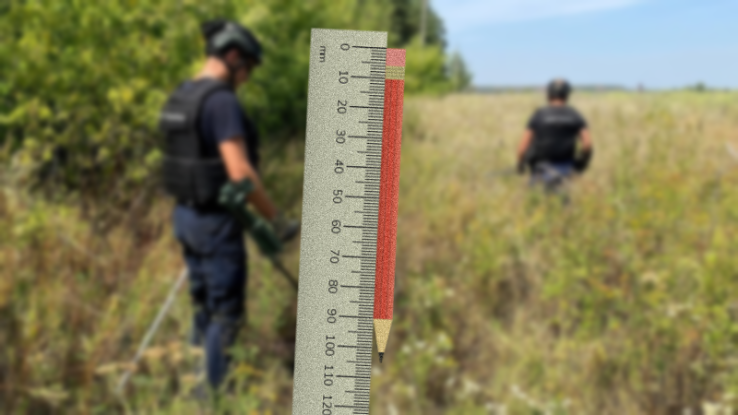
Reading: 105; mm
